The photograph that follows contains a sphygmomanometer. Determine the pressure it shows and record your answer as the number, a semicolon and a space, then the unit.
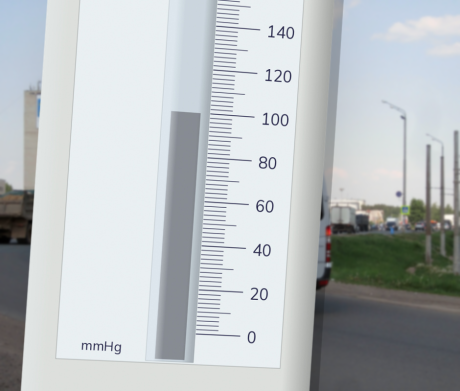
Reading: 100; mmHg
